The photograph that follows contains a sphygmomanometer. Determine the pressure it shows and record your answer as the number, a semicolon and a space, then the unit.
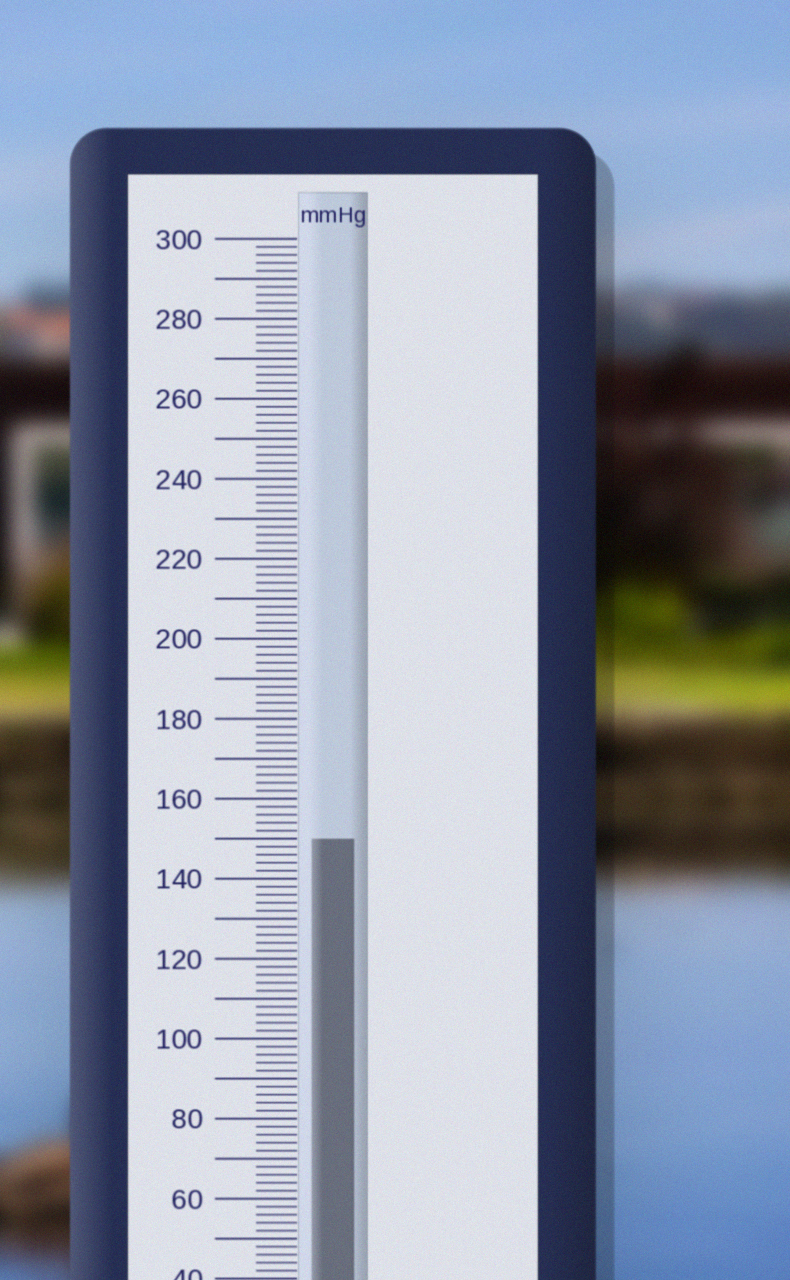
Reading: 150; mmHg
